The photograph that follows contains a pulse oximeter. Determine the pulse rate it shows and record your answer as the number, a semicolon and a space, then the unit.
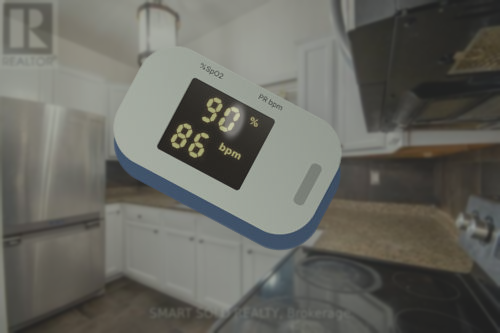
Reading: 86; bpm
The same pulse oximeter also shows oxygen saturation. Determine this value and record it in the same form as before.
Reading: 90; %
